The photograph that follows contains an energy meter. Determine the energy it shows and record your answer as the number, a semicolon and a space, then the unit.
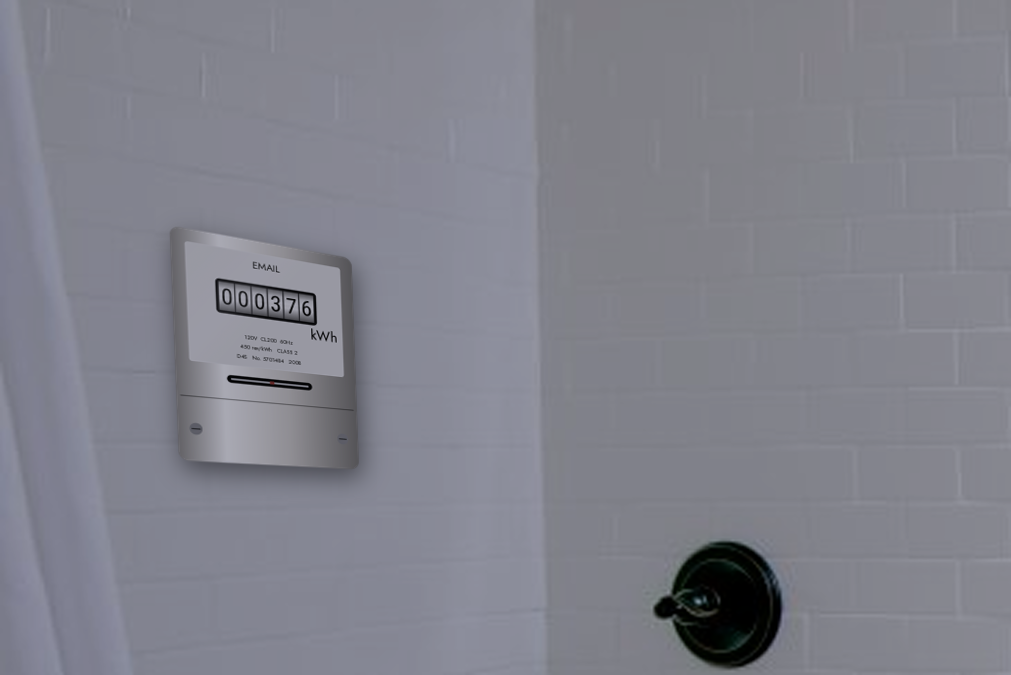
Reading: 376; kWh
